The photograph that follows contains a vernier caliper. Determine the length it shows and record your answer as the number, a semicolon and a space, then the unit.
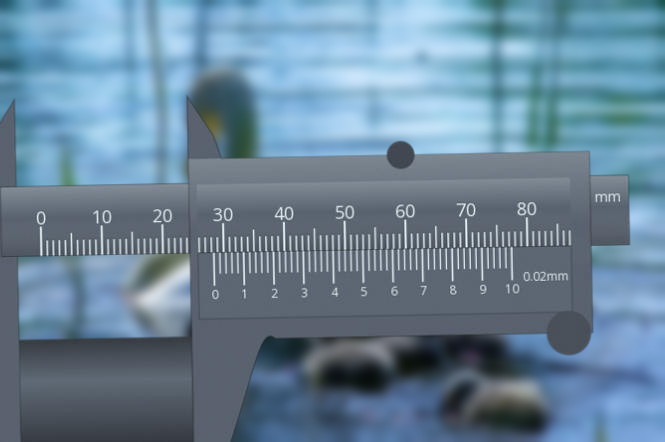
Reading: 28.4; mm
